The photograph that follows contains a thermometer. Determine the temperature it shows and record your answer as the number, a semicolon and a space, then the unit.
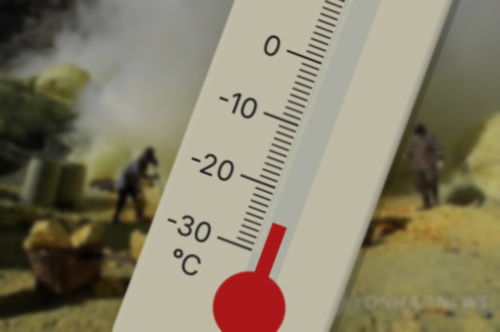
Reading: -25; °C
